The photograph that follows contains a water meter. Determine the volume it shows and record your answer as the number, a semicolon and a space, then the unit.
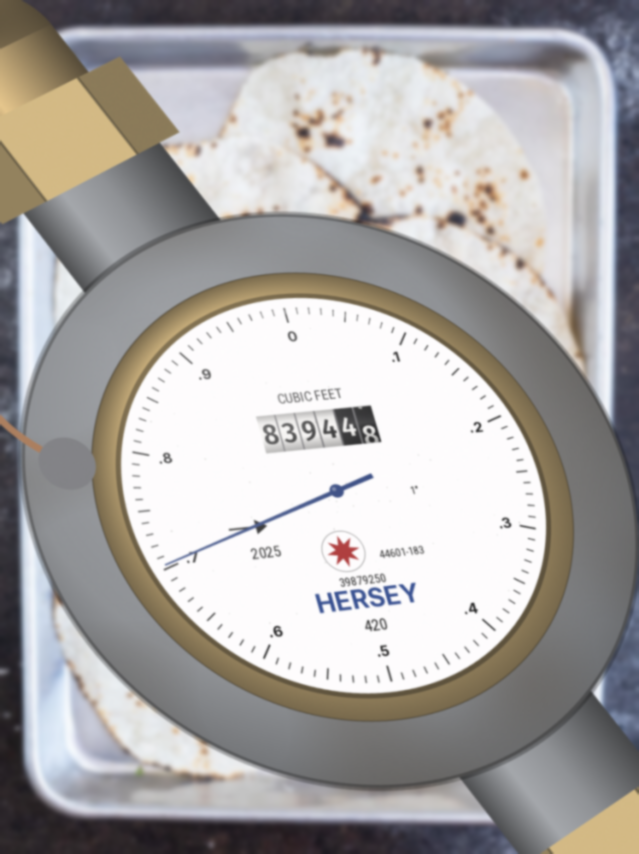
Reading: 839447.70; ft³
